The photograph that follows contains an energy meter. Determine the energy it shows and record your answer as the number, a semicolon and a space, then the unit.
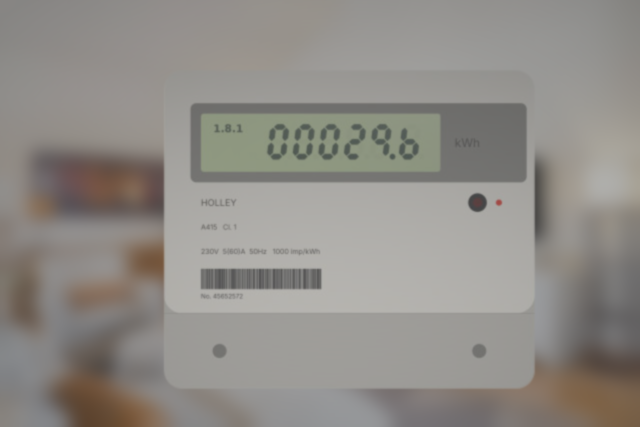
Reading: 29.6; kWh
